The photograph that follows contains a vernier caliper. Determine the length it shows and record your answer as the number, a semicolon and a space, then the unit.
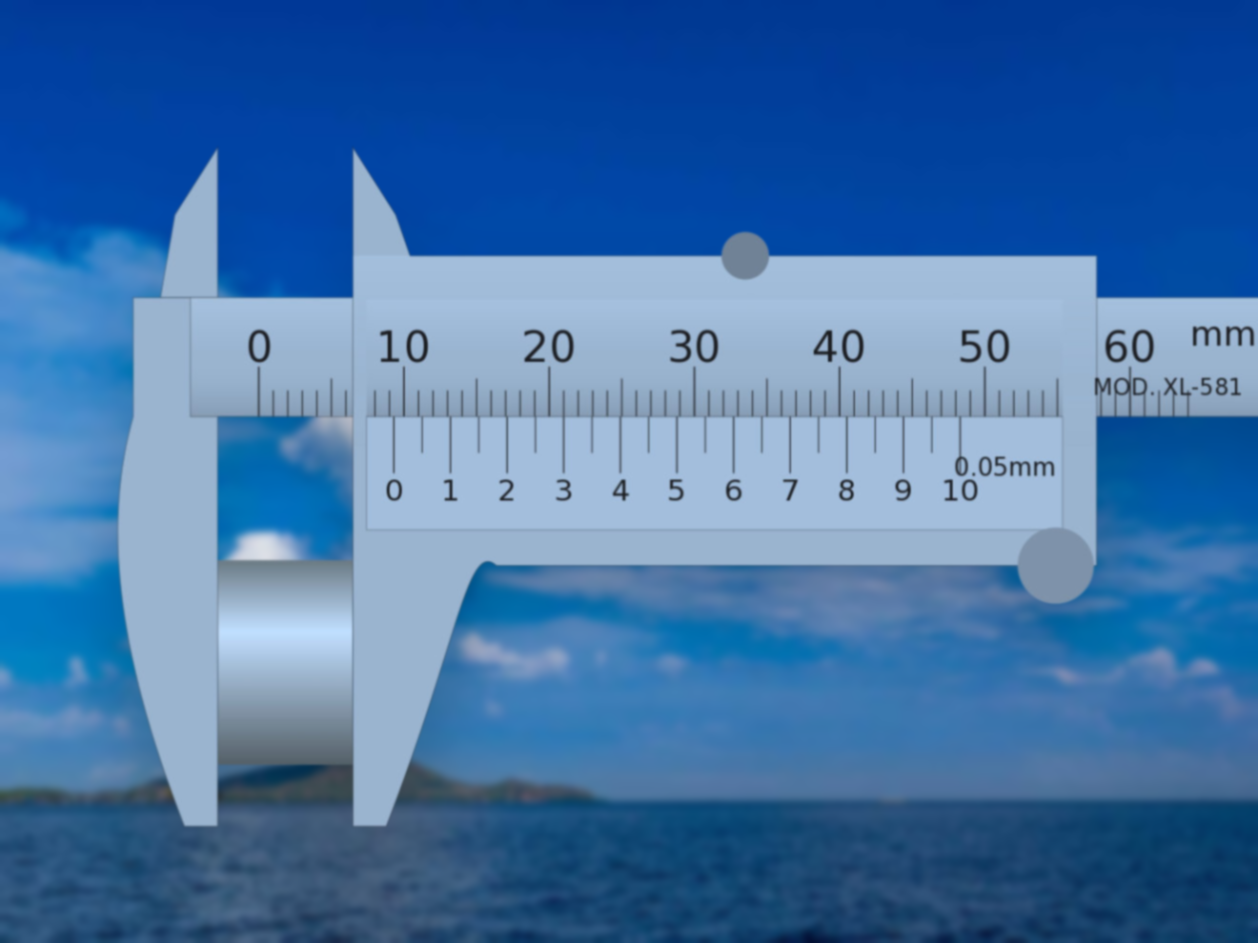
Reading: 9.3; mm
